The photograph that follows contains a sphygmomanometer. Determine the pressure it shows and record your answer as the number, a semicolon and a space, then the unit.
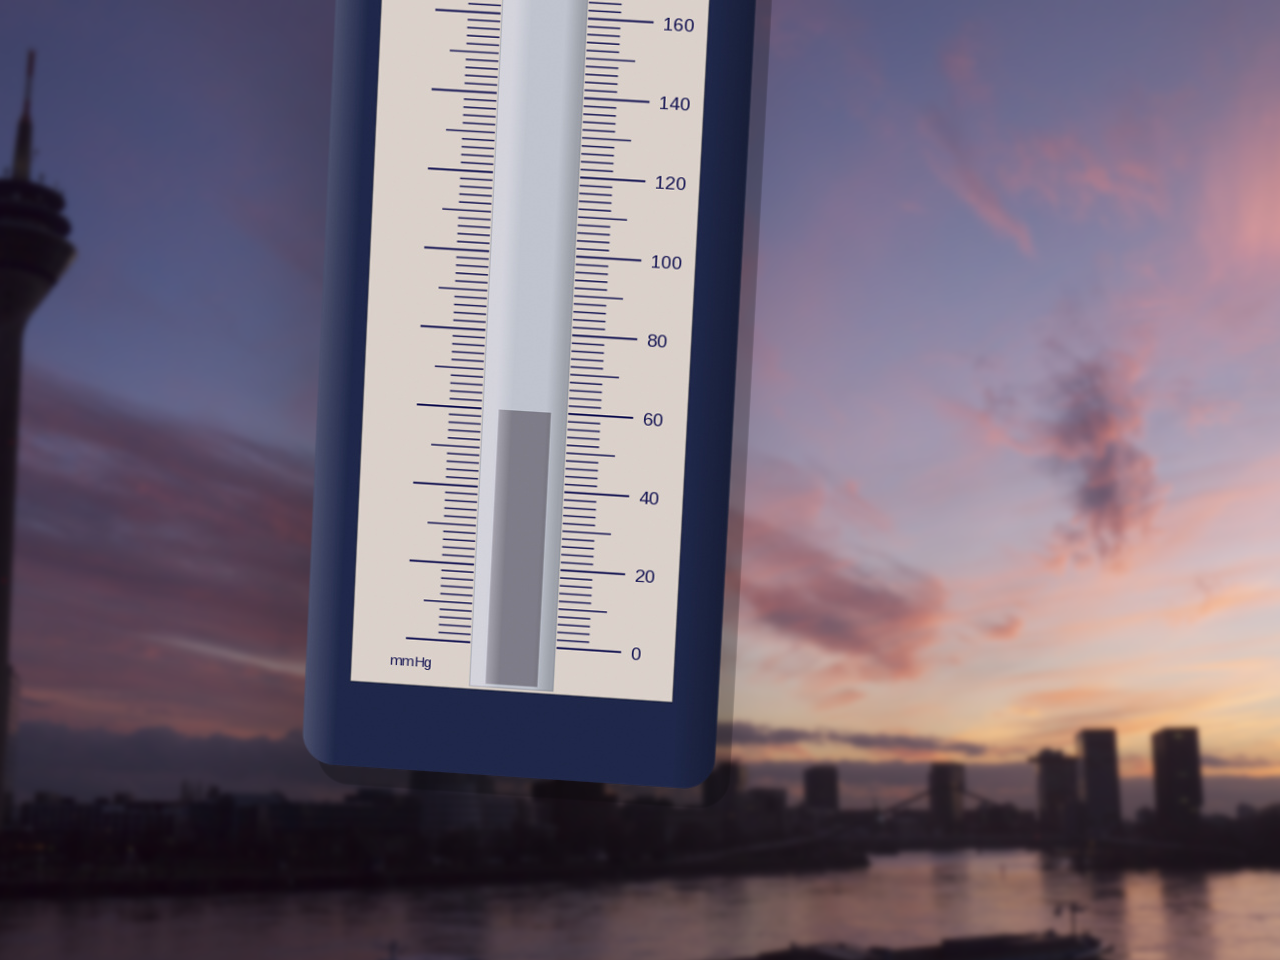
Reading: 60; mmHg
